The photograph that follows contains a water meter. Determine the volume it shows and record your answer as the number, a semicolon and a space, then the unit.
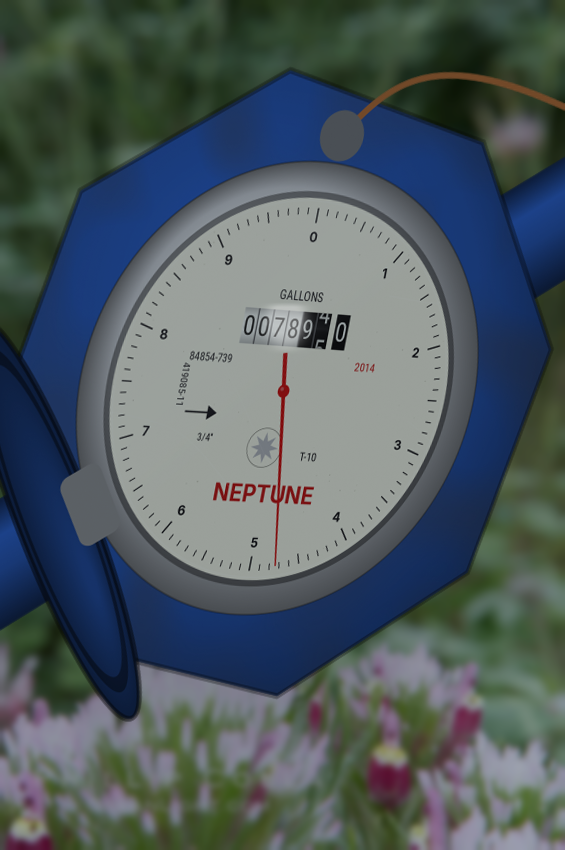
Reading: 78944.7; gal
